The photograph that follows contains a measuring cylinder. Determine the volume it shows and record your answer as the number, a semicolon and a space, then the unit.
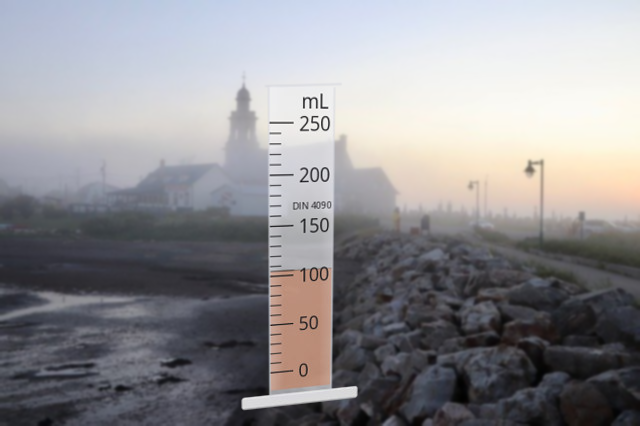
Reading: 105; mL
